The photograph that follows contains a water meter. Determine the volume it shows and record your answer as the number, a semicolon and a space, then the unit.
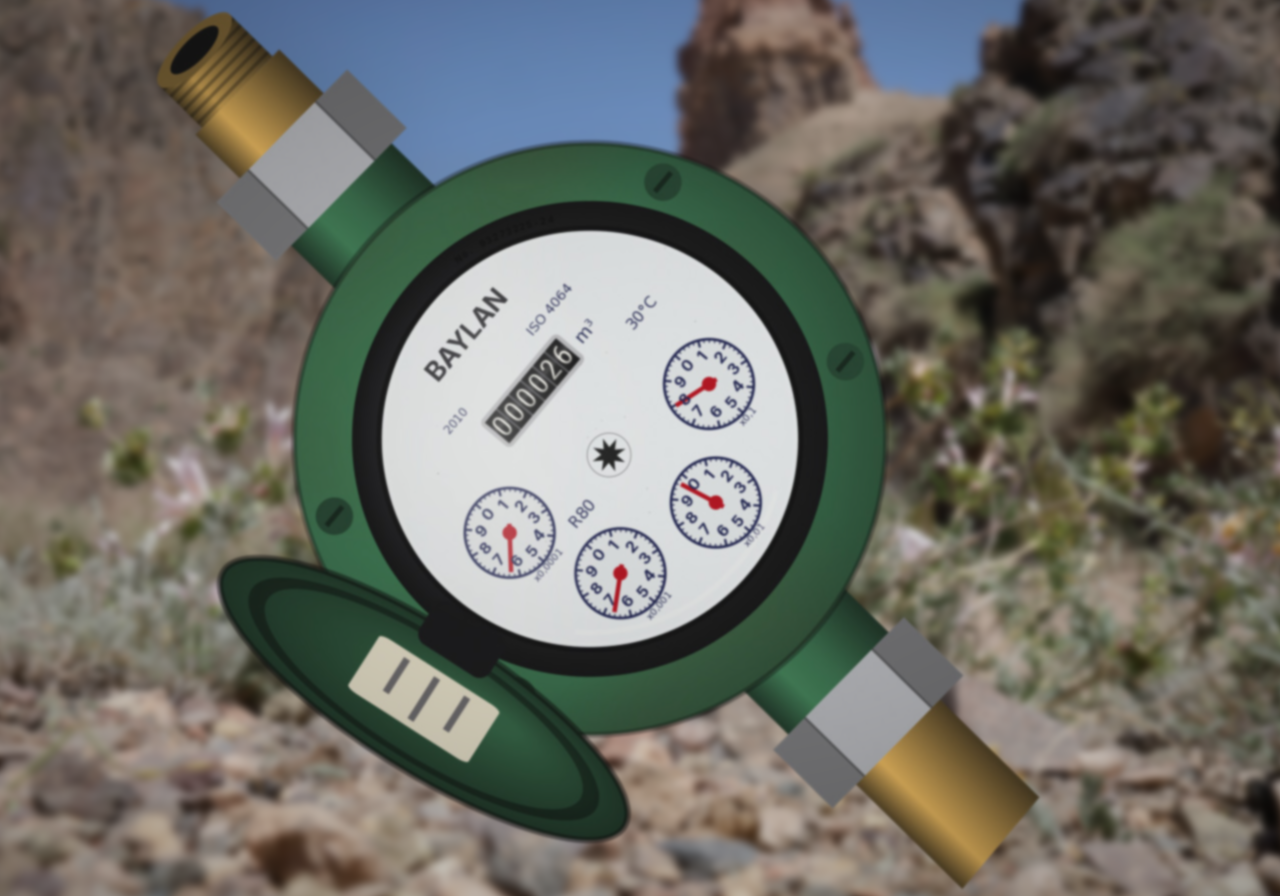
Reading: 26.7966; m³
